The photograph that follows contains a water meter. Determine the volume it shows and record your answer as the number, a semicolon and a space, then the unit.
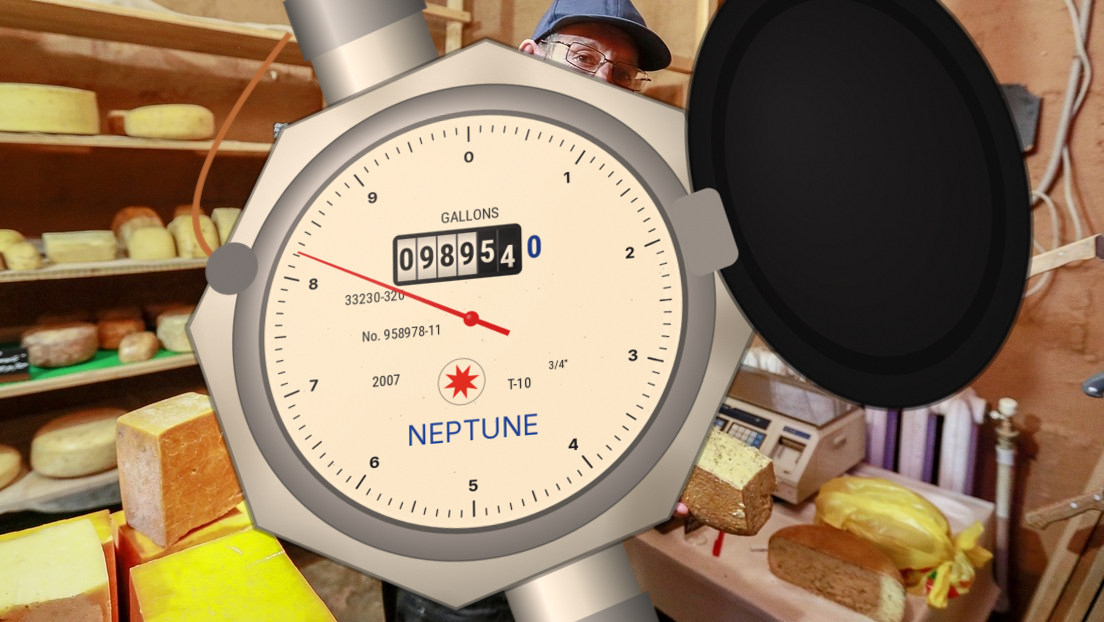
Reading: 989538.2; gal
